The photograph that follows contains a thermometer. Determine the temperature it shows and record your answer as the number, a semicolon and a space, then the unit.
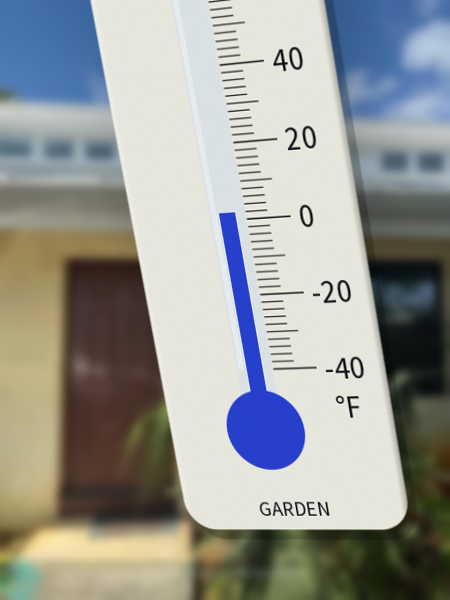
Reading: 2; °F
